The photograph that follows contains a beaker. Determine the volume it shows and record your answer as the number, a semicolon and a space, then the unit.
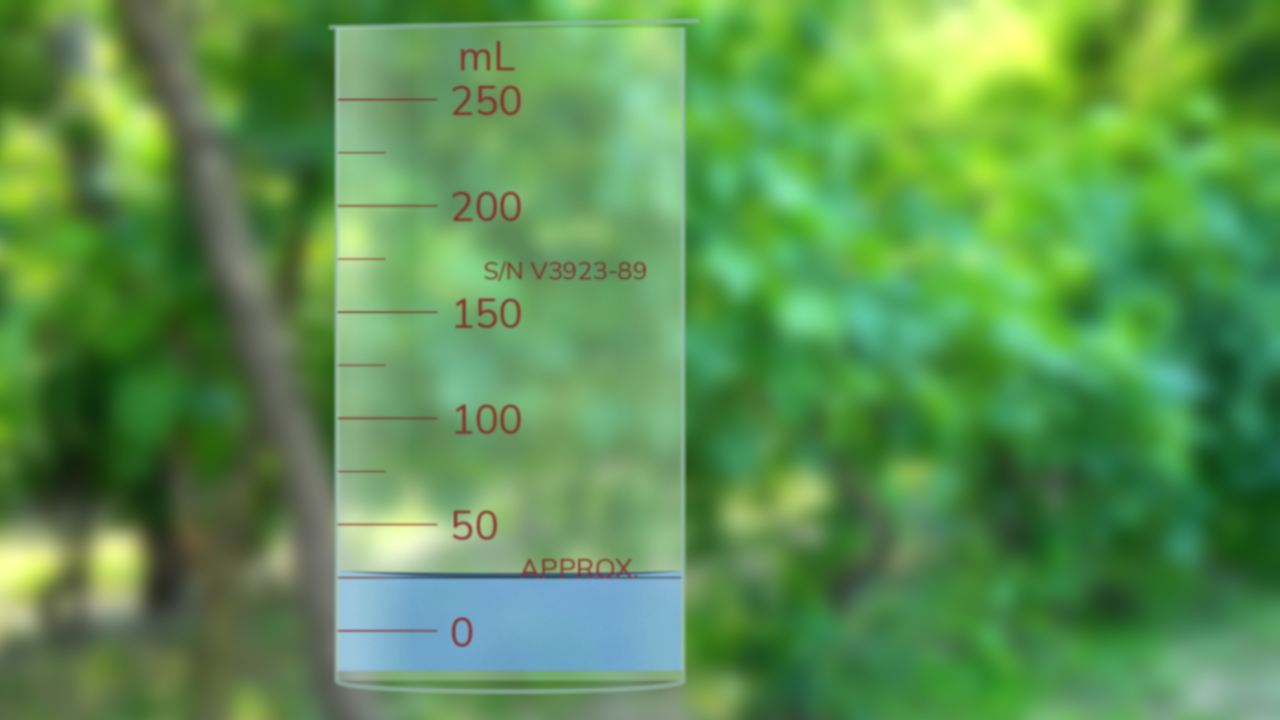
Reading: 25; mL
